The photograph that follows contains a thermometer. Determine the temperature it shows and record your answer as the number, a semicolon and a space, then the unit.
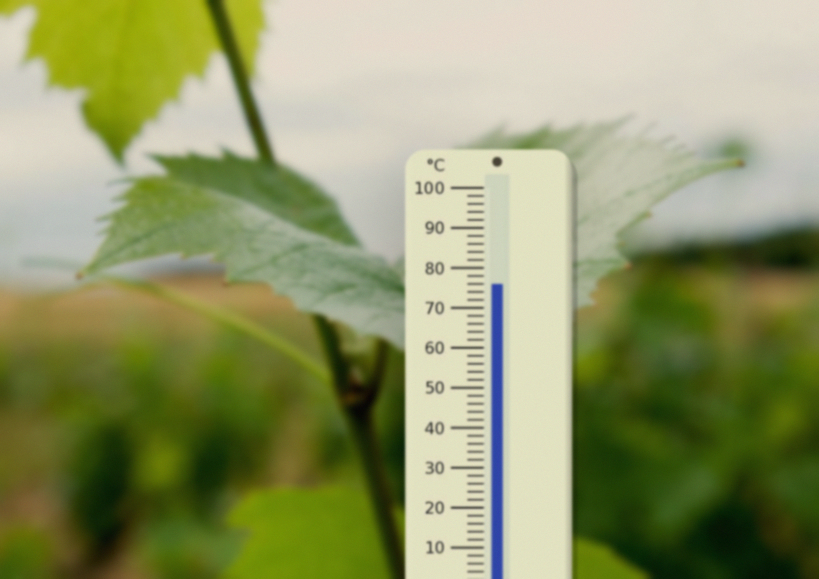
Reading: 76; °C
